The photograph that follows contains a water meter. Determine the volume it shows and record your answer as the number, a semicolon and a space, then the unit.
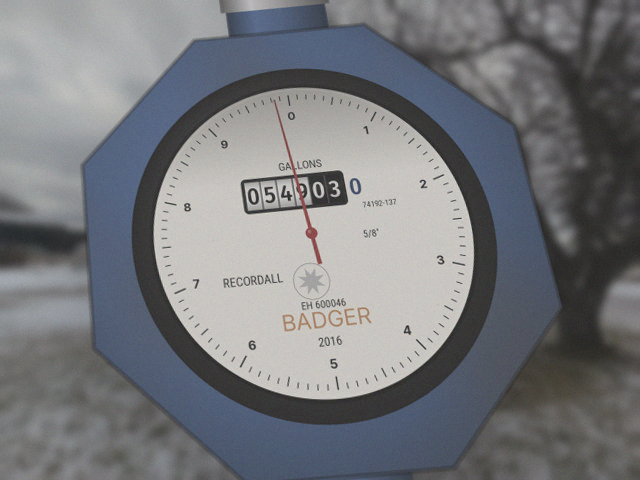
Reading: 549029.8; gal
